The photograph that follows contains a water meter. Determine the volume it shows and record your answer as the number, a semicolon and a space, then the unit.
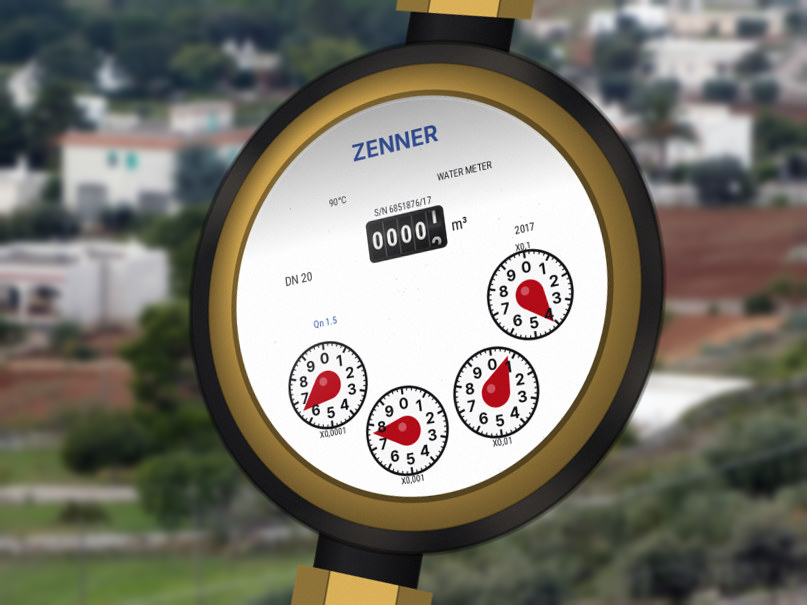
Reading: 1.4076; m³
